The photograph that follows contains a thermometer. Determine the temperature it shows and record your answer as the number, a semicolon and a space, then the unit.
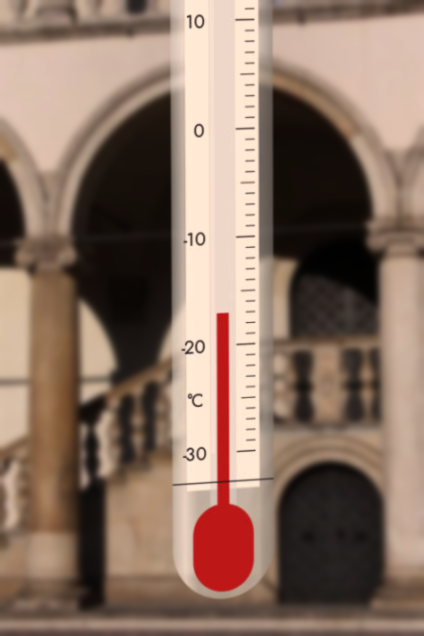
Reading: -17; °C
